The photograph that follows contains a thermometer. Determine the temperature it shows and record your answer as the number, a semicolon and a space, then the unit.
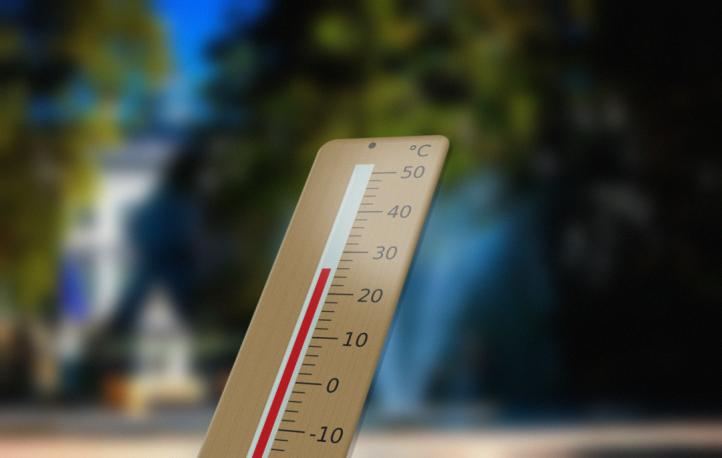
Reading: 26; °C
